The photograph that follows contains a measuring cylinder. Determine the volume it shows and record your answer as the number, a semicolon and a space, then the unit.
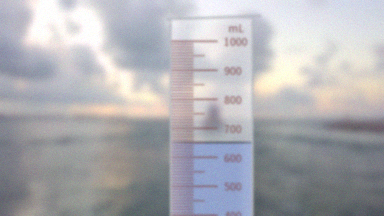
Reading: 650; mL
